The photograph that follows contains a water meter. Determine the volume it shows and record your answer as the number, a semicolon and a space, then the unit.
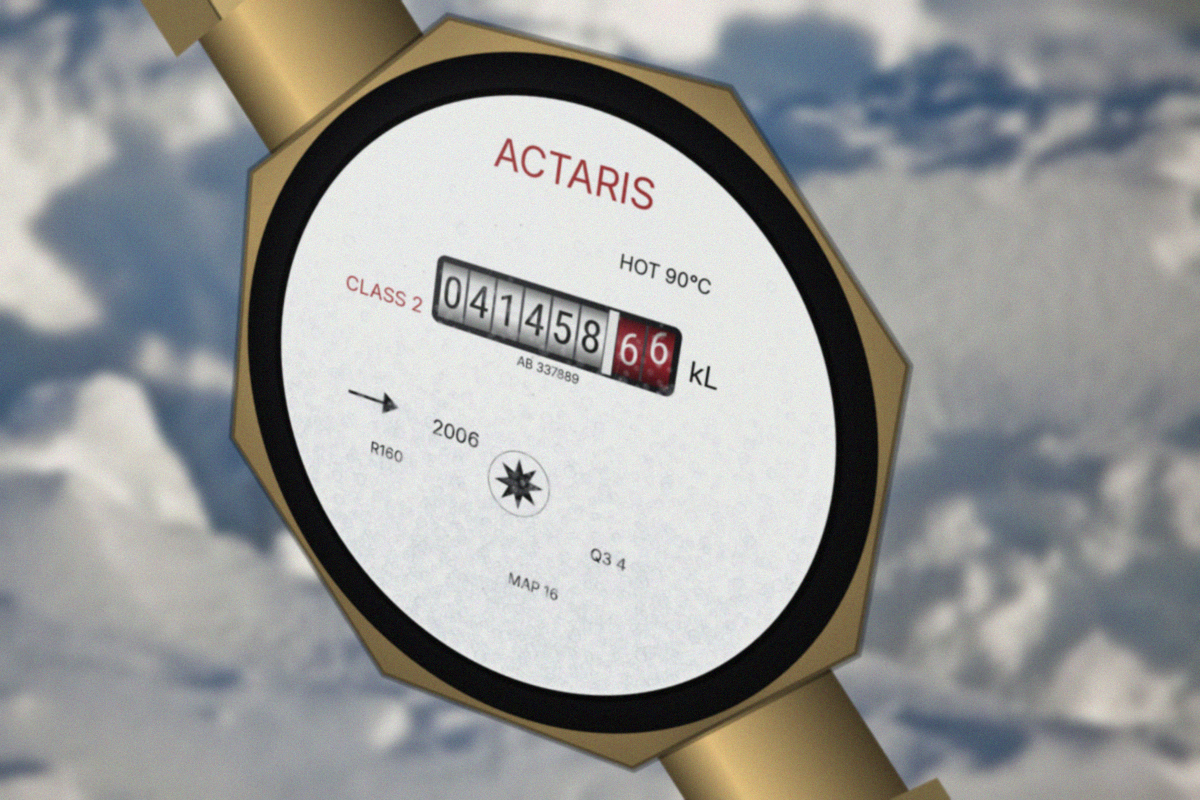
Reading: 41458.66; kL
